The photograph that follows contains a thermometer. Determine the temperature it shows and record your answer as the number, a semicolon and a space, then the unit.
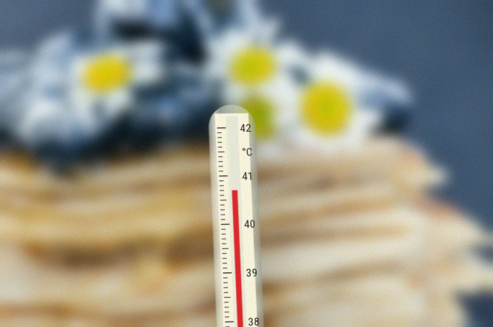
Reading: 40.7; °C
